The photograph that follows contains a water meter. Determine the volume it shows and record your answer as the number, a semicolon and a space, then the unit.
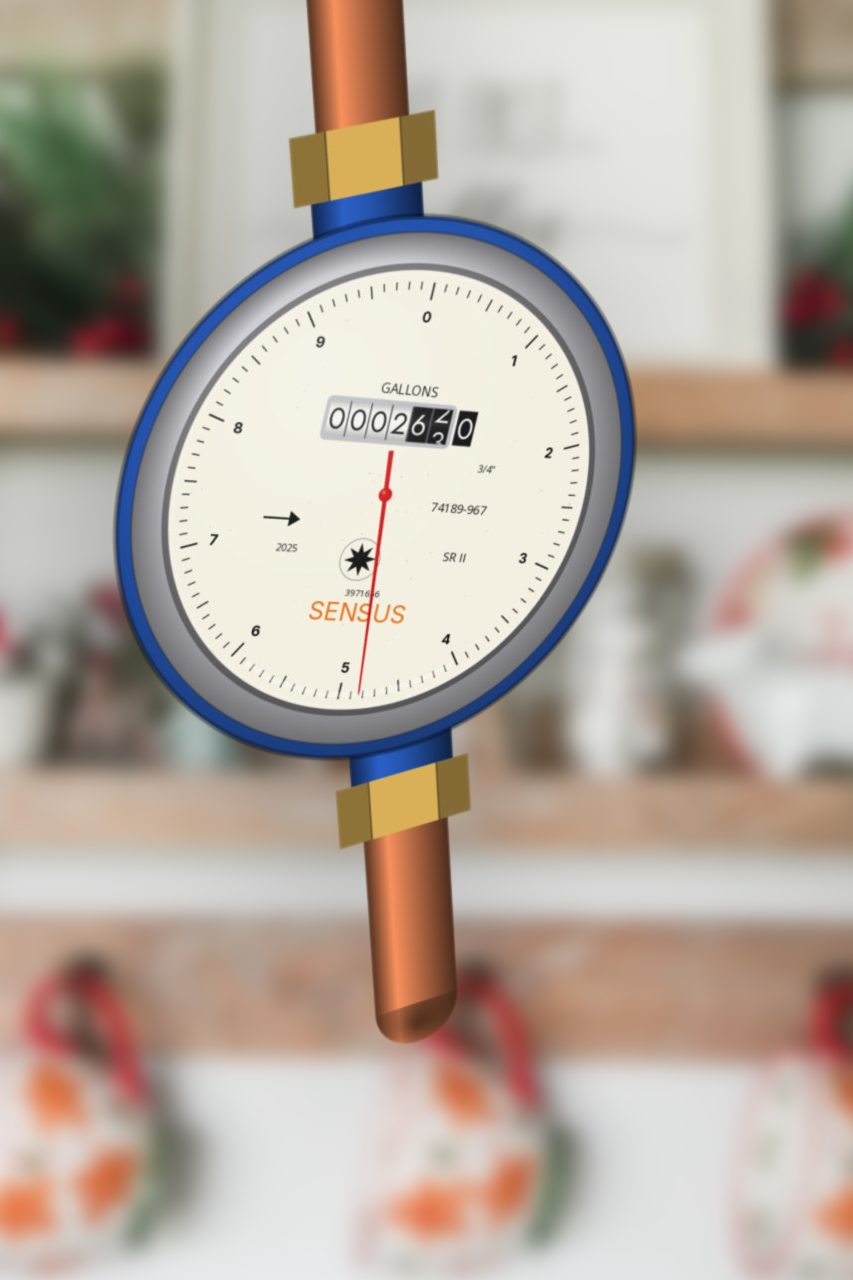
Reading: 2624.8; gal
